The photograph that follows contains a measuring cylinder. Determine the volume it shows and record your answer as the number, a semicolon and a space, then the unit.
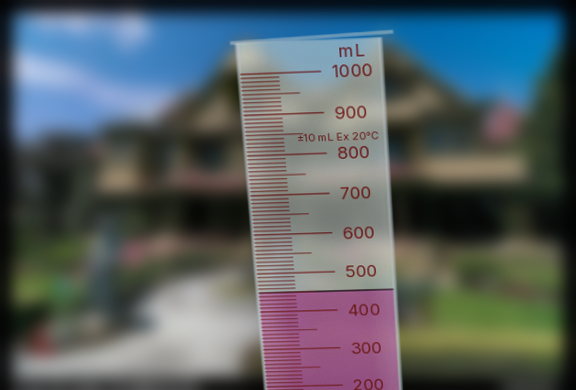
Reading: 450; mL
